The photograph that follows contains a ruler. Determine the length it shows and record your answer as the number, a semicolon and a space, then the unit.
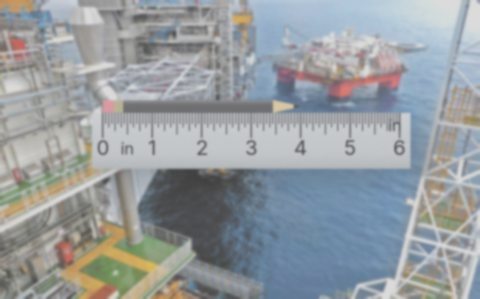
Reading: 4; in
